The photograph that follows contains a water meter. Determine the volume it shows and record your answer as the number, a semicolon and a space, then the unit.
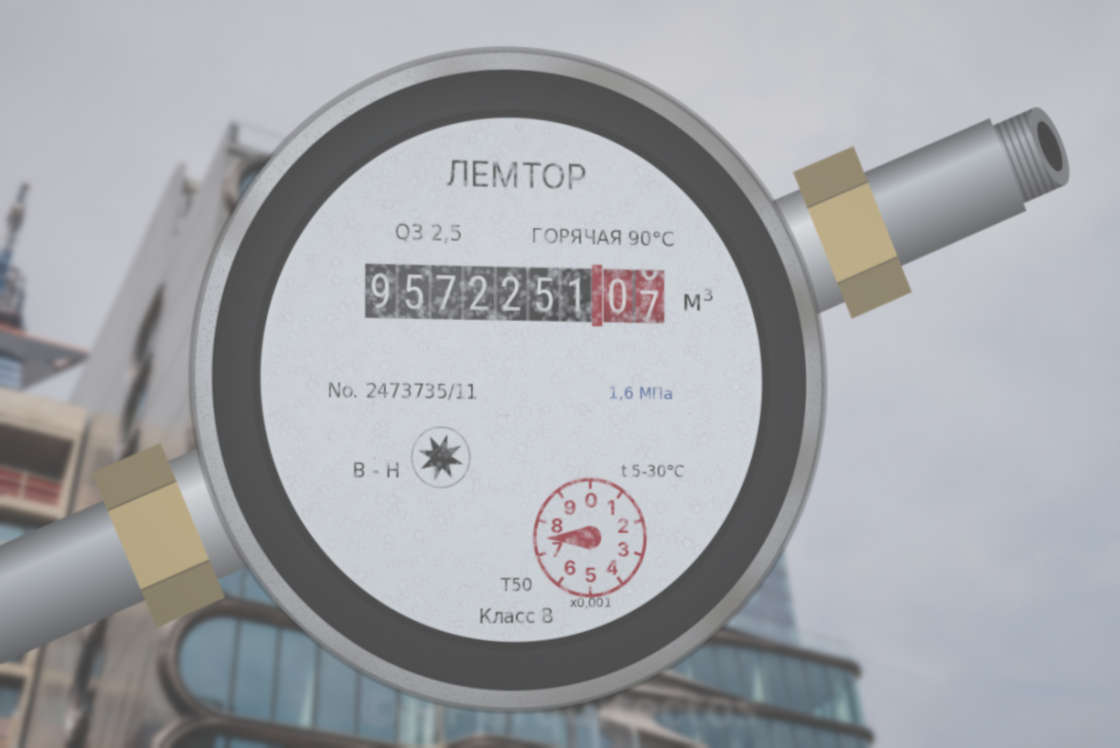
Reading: 9572251.067; m³
